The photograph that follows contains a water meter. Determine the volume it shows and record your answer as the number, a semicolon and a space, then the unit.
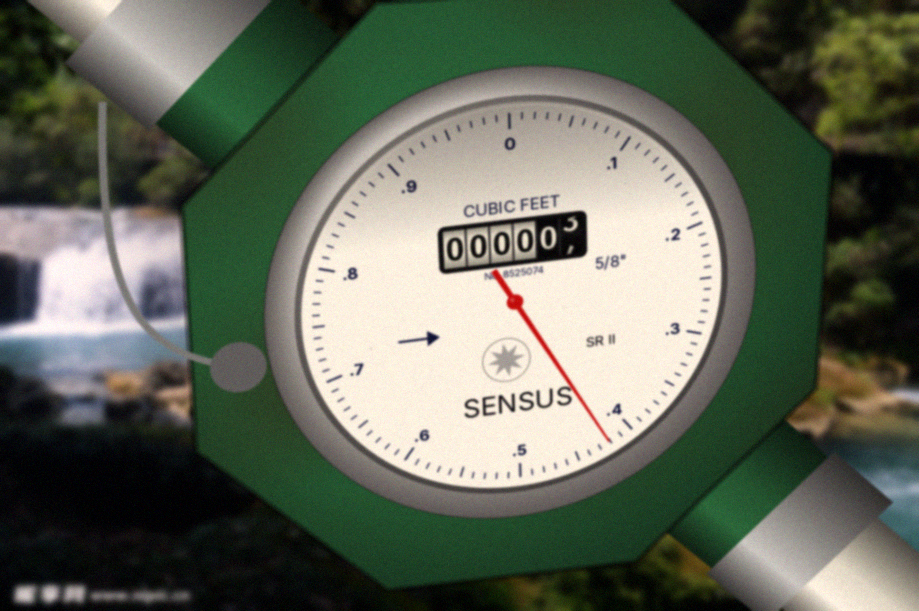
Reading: 3.42; ft³
